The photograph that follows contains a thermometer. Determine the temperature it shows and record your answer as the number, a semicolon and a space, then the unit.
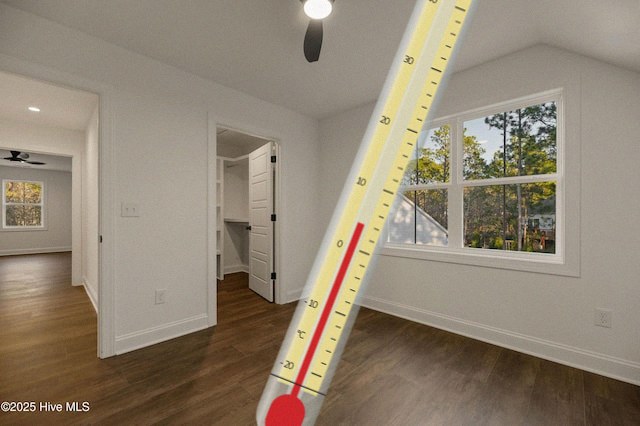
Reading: 4; °C
